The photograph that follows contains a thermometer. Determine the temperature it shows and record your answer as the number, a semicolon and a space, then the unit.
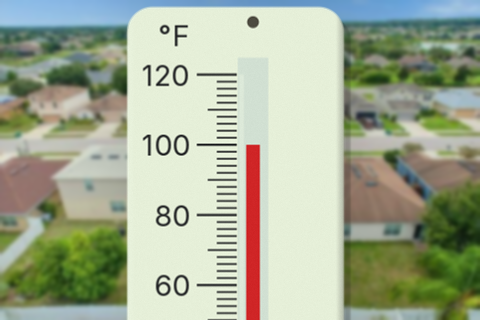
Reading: 100; °F
